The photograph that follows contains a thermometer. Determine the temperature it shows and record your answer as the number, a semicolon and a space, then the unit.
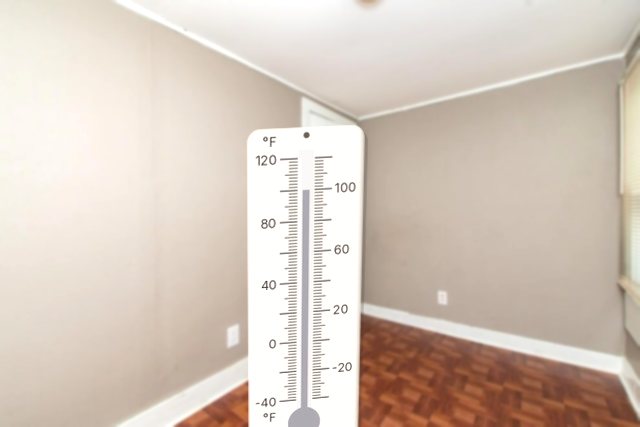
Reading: 100; °F
